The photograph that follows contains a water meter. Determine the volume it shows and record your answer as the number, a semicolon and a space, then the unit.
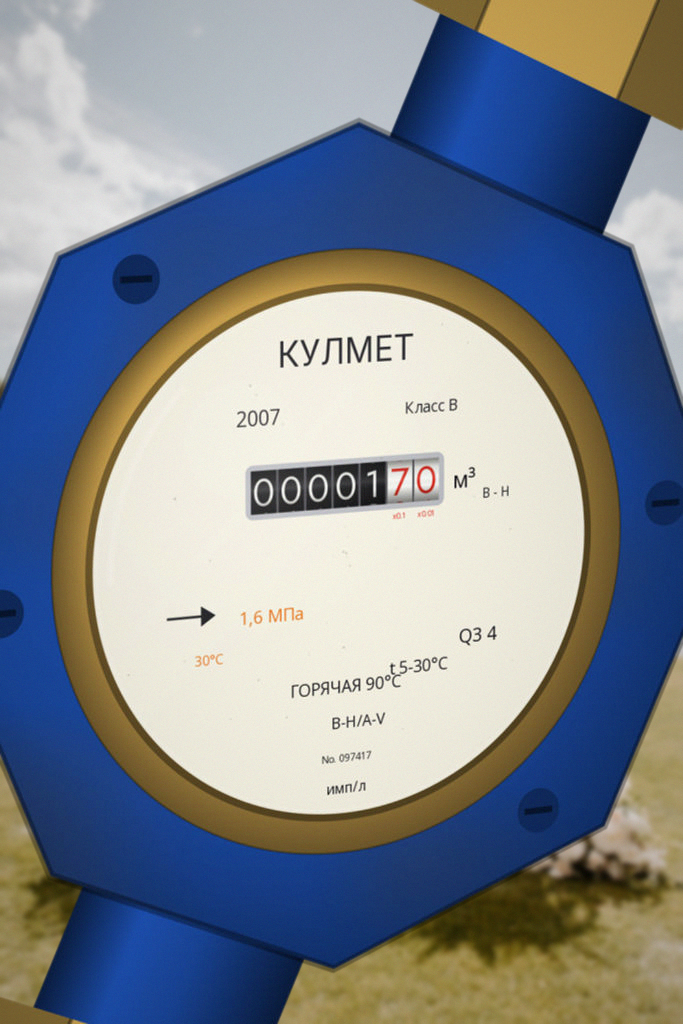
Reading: 1.70; m³
